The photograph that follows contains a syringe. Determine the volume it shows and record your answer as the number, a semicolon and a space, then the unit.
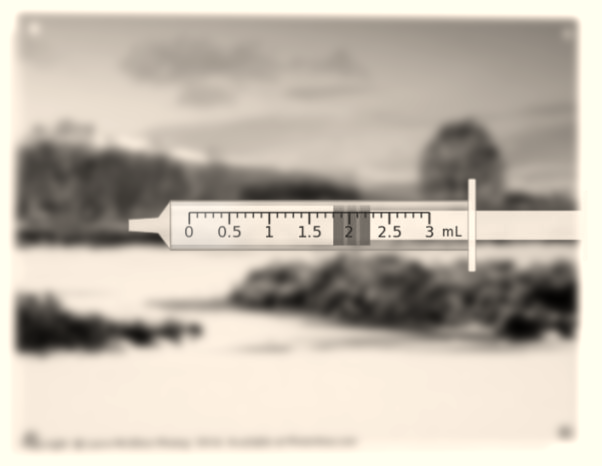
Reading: 1.8; mL
